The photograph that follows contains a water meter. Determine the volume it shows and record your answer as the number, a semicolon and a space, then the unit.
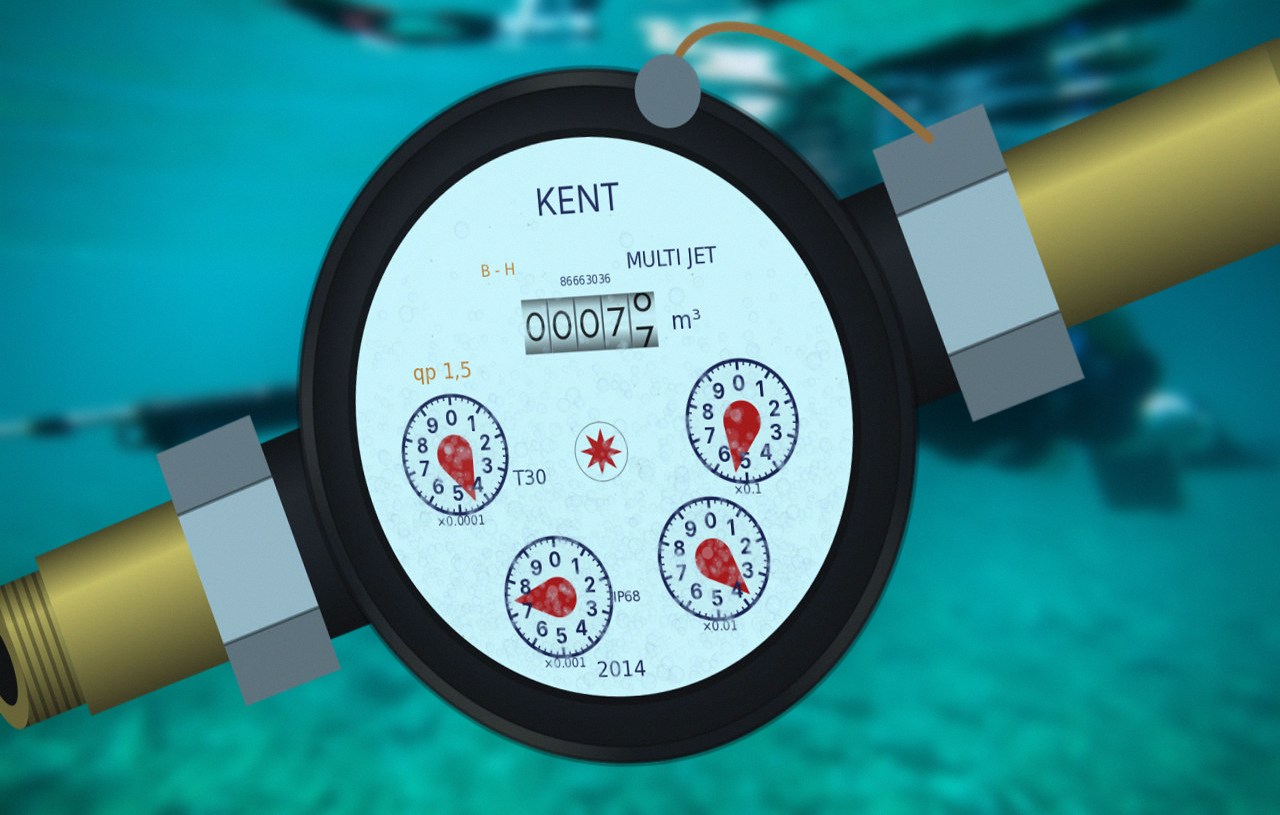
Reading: 76.5374; m³
